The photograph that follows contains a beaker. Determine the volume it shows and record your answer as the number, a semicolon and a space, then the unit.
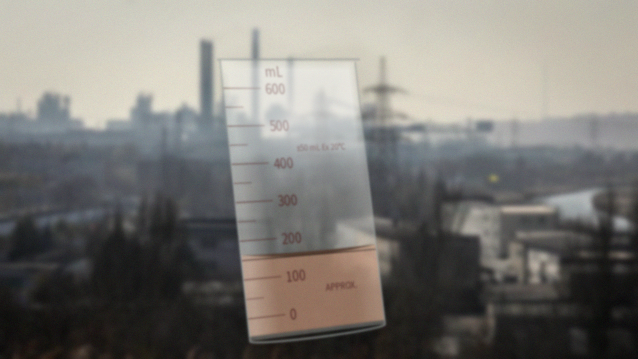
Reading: 150; mL
